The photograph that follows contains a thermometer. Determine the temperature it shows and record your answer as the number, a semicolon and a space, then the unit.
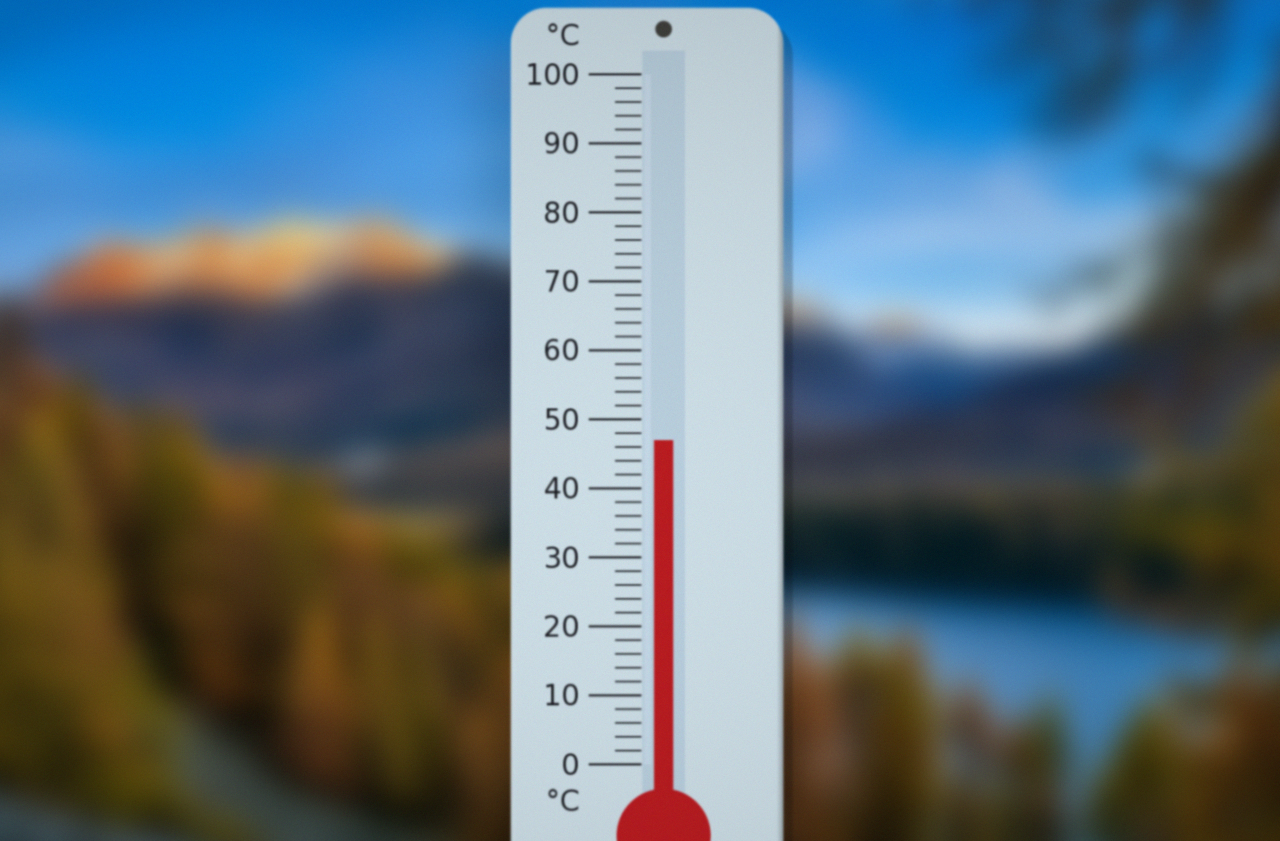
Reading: 47; °C
